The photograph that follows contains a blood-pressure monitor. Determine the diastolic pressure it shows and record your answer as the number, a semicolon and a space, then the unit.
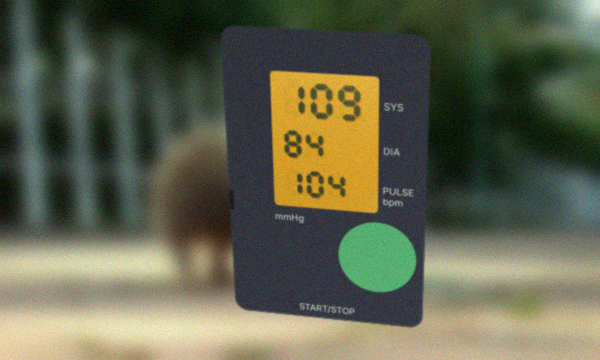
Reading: 84; mmHg
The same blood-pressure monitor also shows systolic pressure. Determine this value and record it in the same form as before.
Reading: 109; mmHg
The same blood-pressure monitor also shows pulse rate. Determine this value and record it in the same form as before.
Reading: 104; bpm
